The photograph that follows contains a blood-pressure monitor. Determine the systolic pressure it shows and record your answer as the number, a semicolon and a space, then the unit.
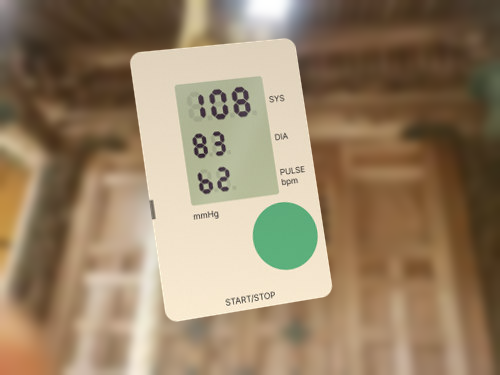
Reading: 108; mmHg
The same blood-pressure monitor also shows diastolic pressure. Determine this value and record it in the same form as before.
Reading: 83; mmHg
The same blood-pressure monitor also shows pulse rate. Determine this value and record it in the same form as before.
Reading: 62; bpm
